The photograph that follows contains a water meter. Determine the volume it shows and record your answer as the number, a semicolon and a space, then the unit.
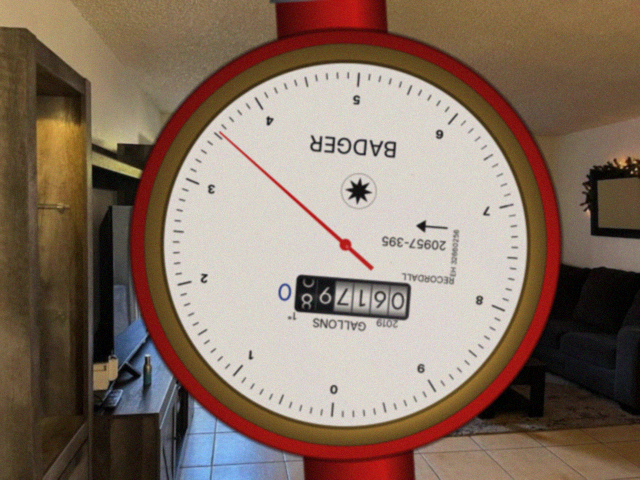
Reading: 617983.5; gal
